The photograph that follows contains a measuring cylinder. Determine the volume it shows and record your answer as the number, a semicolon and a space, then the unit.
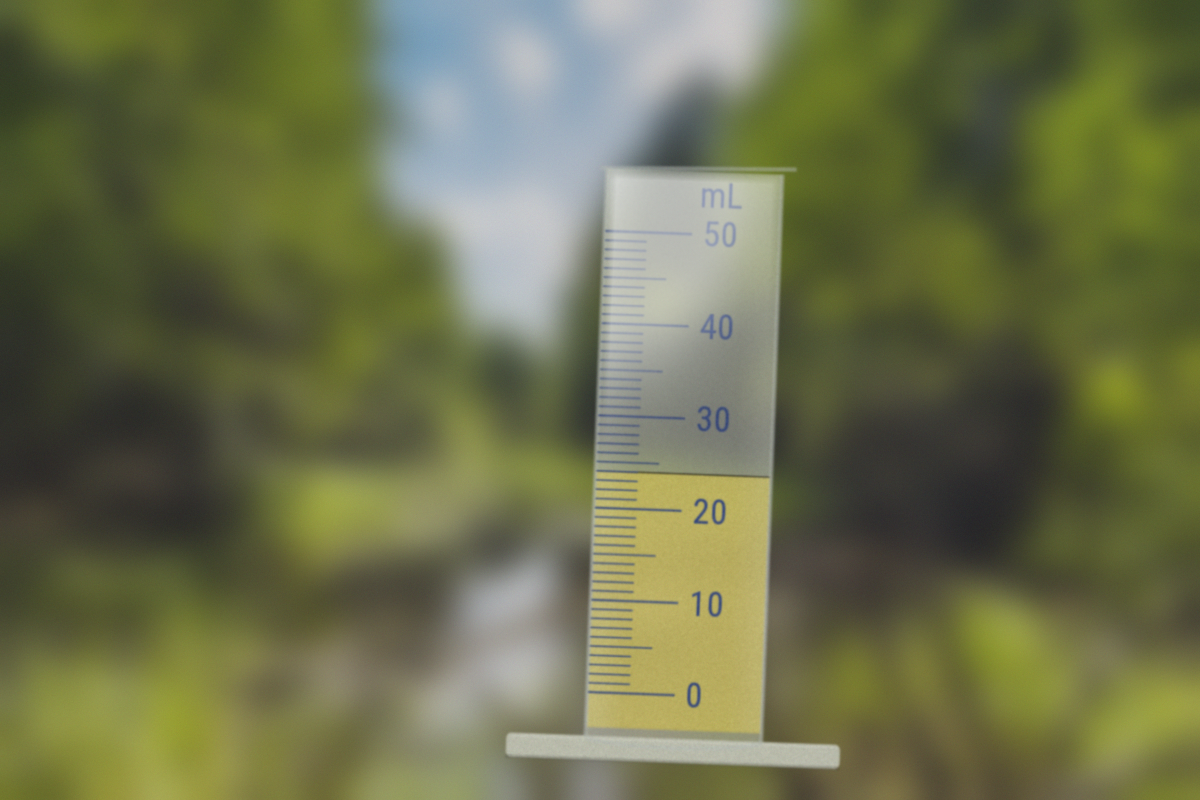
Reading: 24; mL
